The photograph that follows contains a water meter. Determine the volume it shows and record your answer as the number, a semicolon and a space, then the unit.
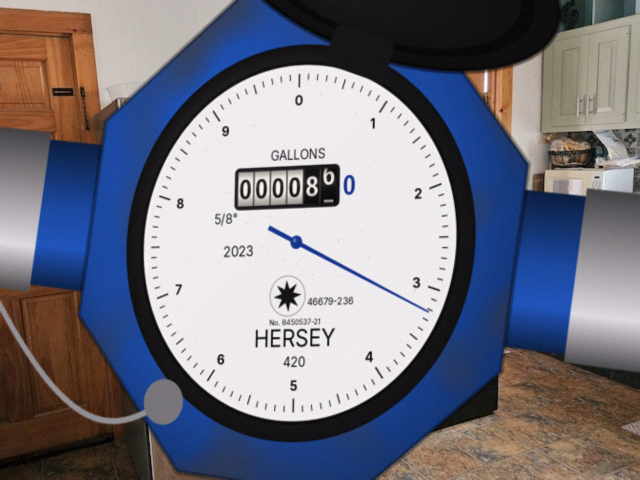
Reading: 863.2; gal
